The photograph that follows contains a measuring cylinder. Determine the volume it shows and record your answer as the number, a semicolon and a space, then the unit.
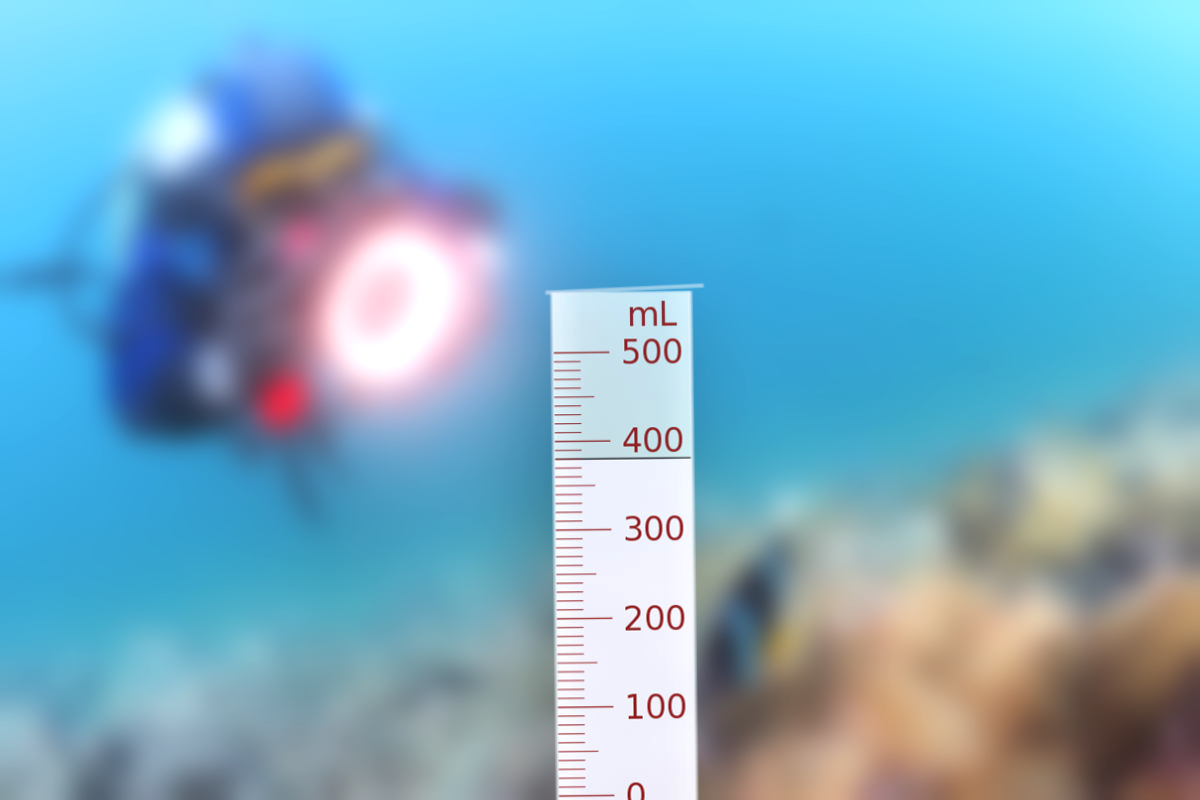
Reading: 380; mL
